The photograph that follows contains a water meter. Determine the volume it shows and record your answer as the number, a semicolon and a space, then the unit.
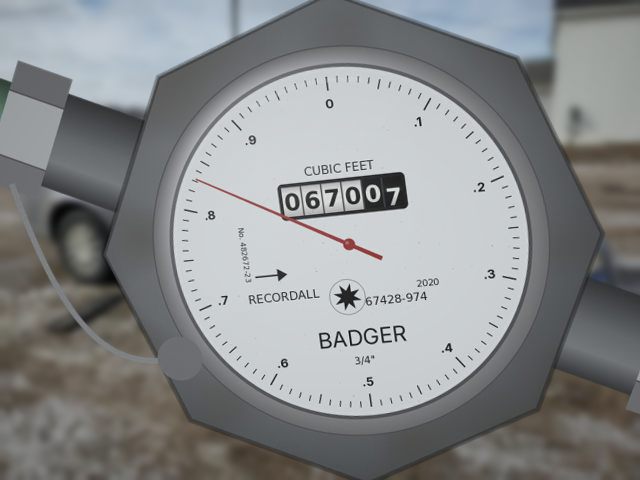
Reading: 67006.83; ft³
